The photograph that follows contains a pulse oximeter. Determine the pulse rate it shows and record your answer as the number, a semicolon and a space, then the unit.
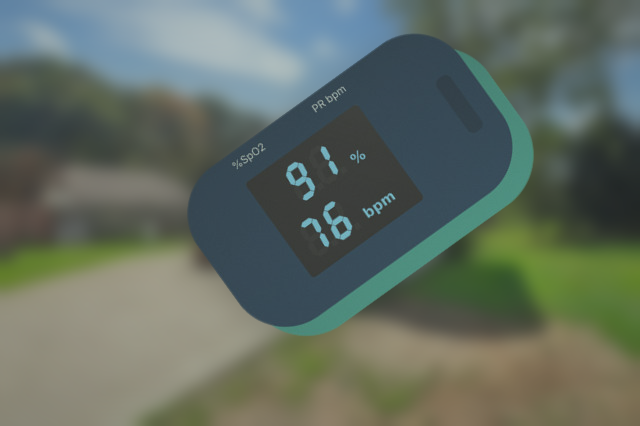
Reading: 76; bpm
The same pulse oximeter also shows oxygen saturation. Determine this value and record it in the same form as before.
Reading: 91; %
